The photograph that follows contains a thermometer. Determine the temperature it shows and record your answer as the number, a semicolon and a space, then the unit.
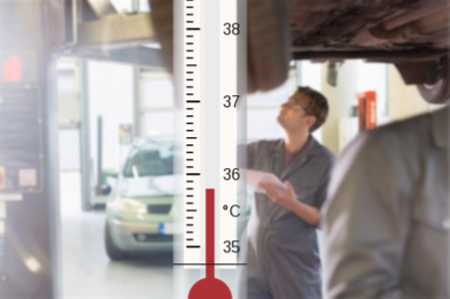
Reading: 35.8; °C
